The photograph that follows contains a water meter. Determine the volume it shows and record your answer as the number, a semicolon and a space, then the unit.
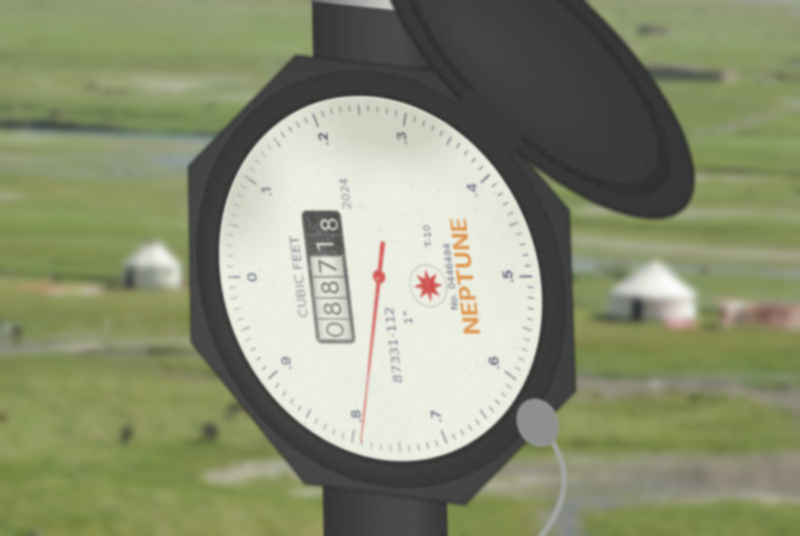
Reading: 88717.79; ft³
